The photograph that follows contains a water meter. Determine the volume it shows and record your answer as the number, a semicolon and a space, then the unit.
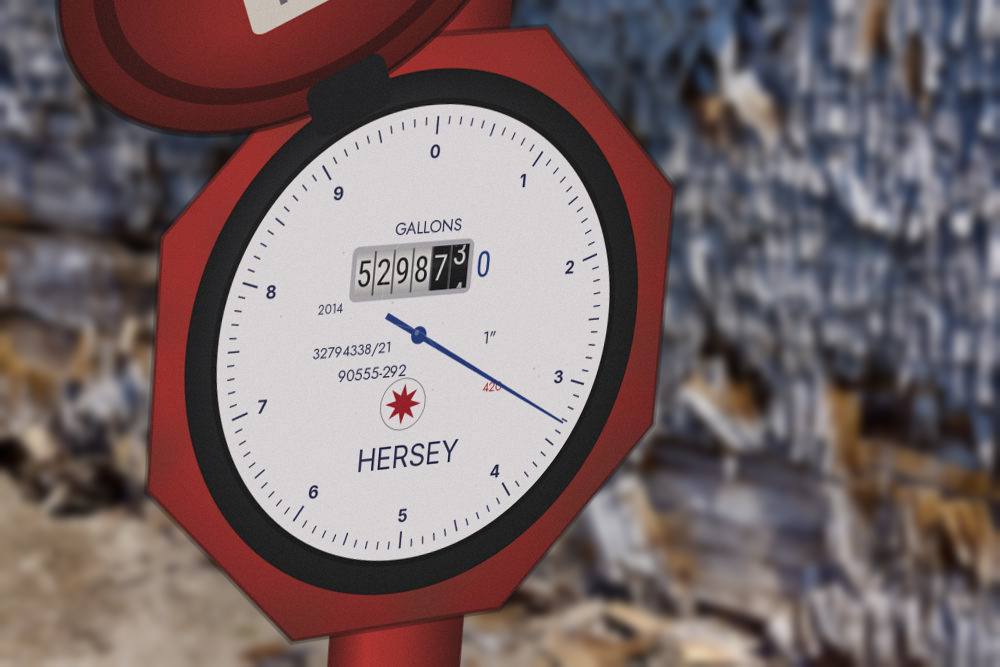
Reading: 5298733.3; gal
